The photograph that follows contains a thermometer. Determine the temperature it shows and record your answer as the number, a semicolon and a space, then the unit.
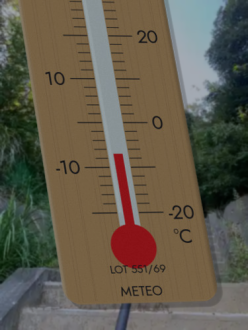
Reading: -7; °C
